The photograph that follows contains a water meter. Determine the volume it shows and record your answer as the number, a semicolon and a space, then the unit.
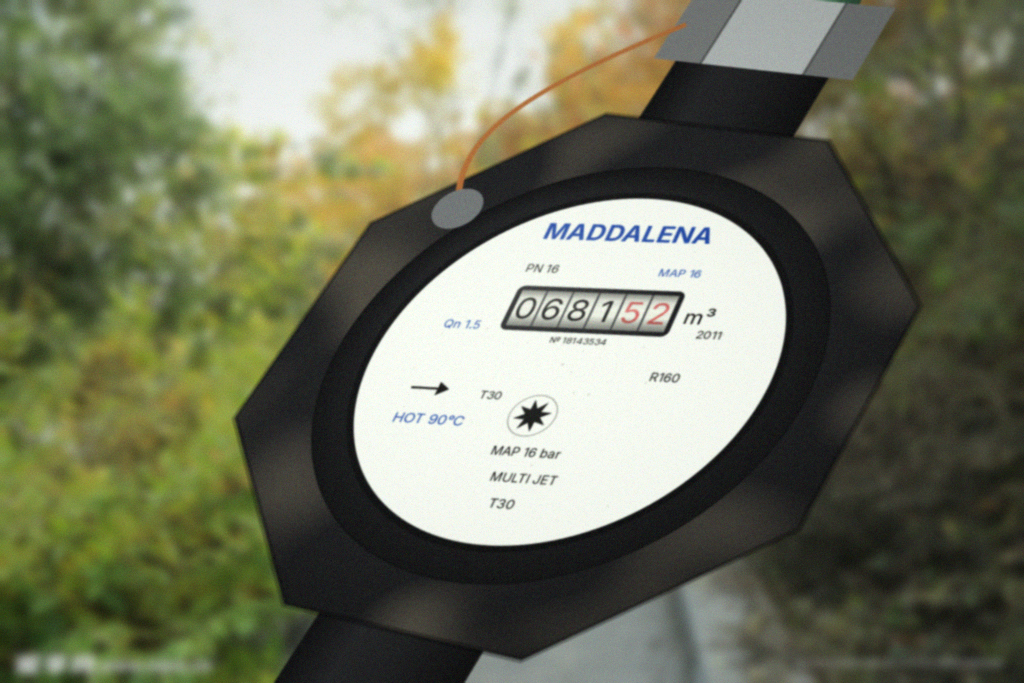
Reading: 681.52; m³
